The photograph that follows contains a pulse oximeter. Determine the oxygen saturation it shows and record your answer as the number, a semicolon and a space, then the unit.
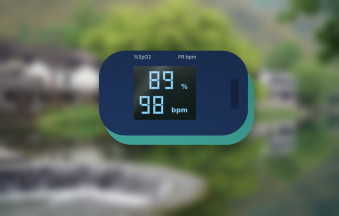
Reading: 89; %
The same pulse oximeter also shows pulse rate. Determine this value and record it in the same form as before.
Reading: 98; bpm
